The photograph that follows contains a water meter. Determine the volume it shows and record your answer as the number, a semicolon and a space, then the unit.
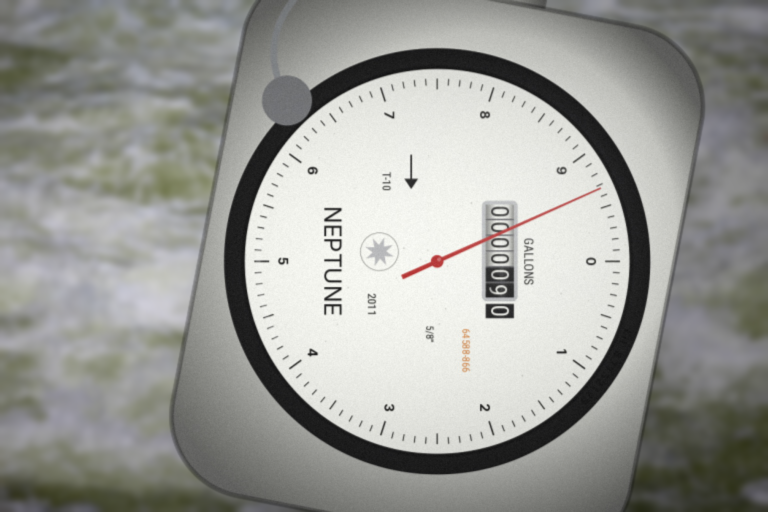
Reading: 89.3; gal
